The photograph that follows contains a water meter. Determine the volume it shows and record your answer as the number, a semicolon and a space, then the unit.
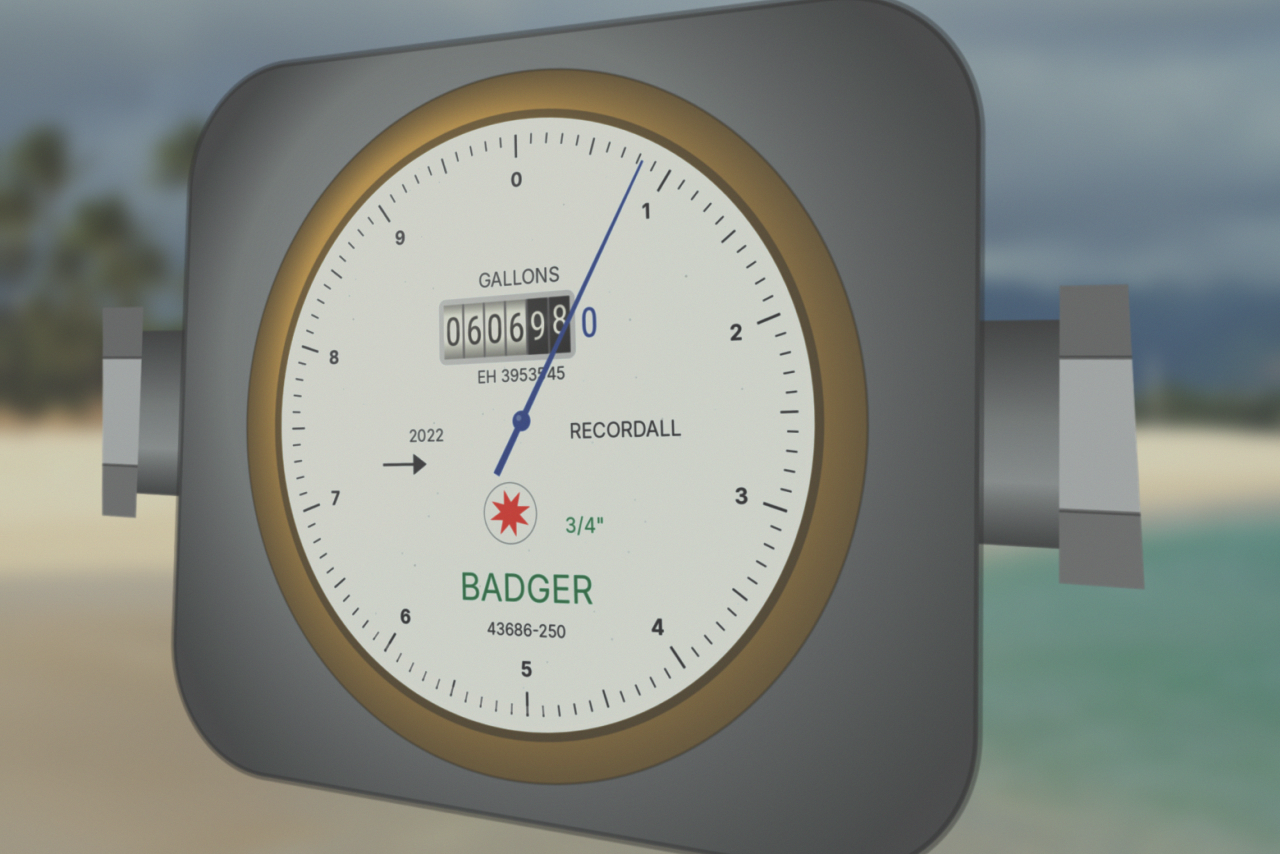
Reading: 606980.8; gal
